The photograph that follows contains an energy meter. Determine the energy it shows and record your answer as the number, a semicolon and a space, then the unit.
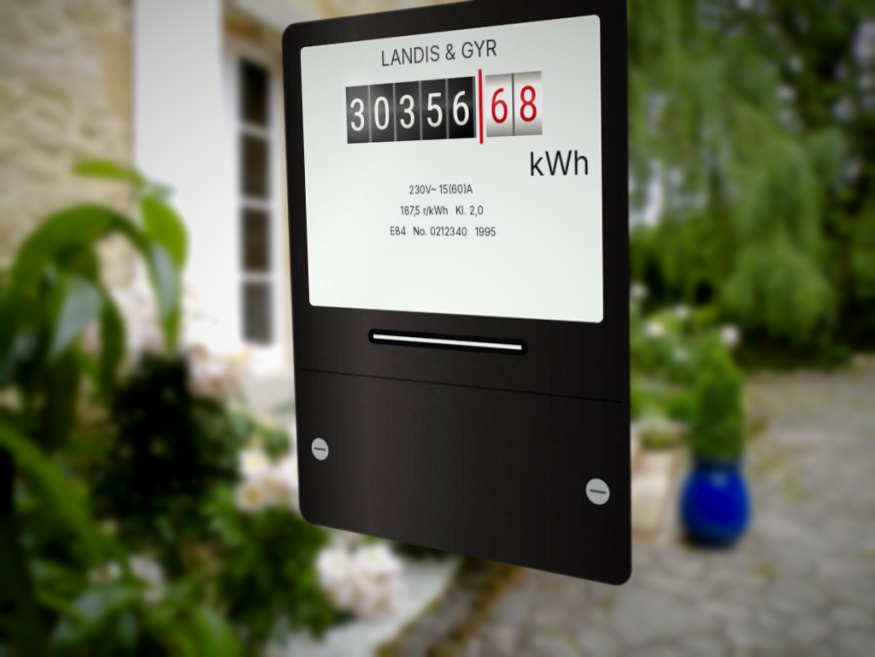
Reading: 30356.68; kWh
